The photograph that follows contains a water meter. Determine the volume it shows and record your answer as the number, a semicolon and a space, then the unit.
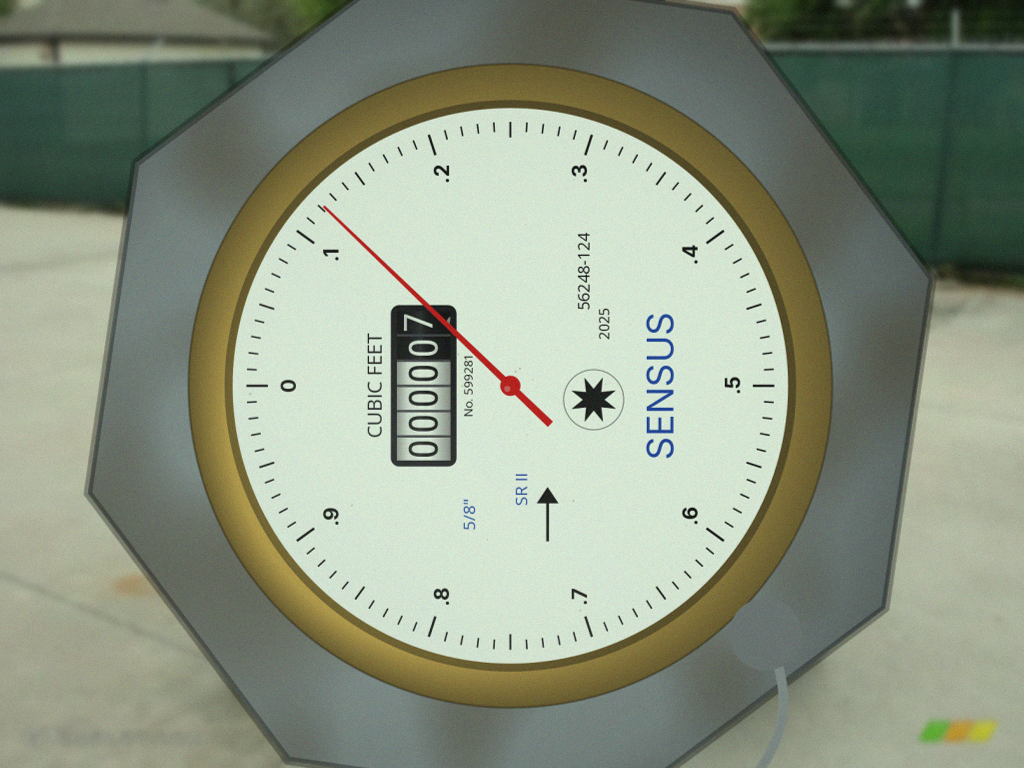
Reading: 7.12; ft³
